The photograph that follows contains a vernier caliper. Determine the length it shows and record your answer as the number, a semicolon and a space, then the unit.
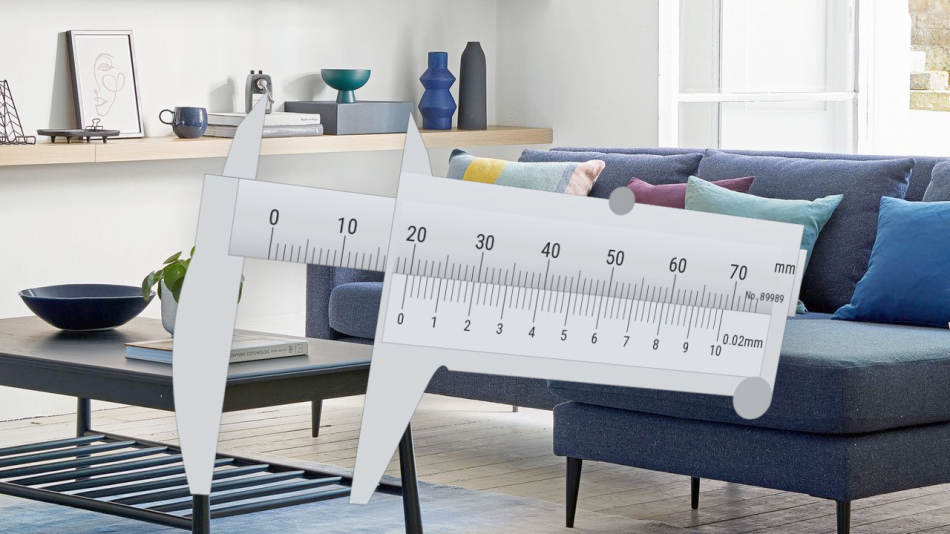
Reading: 19.6; mm
